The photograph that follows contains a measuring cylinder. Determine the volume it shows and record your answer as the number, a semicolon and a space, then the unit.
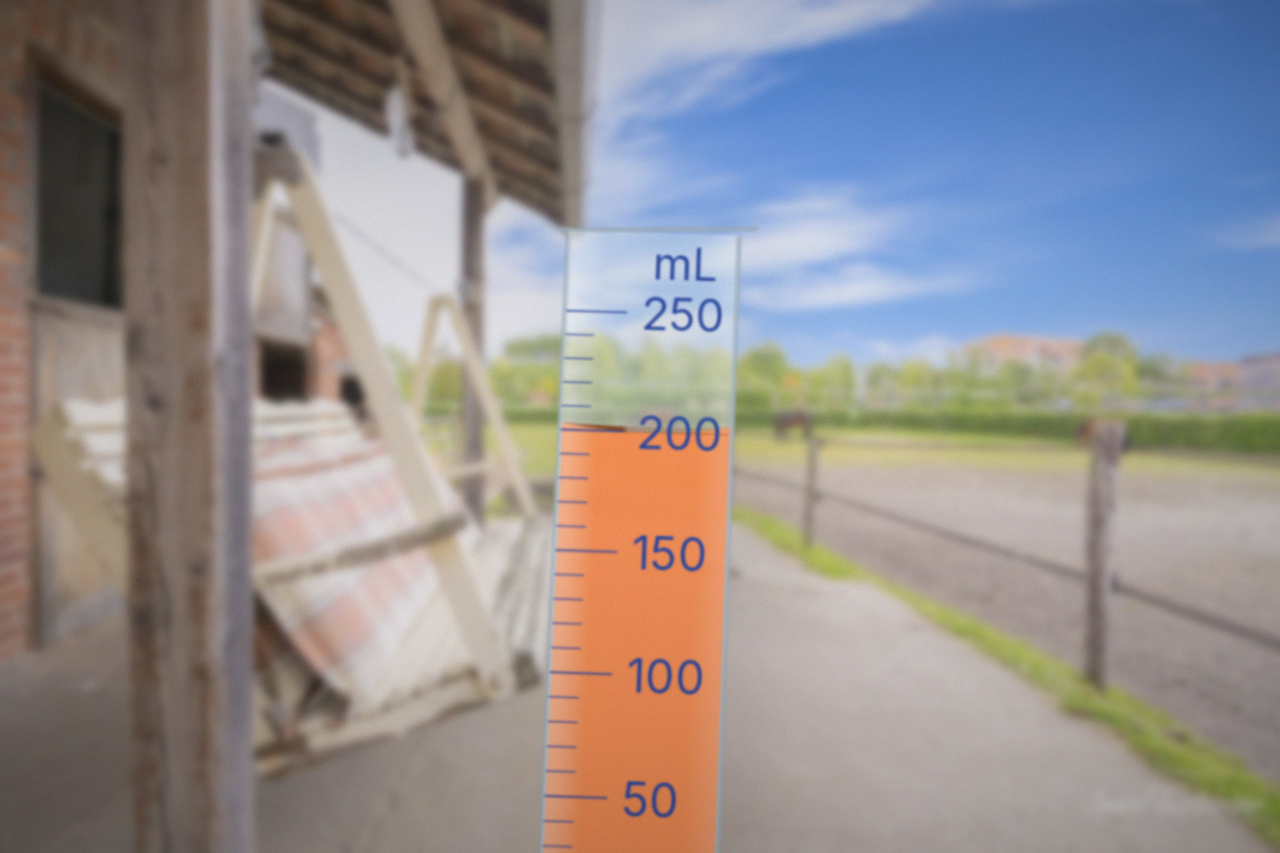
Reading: 200; mL
